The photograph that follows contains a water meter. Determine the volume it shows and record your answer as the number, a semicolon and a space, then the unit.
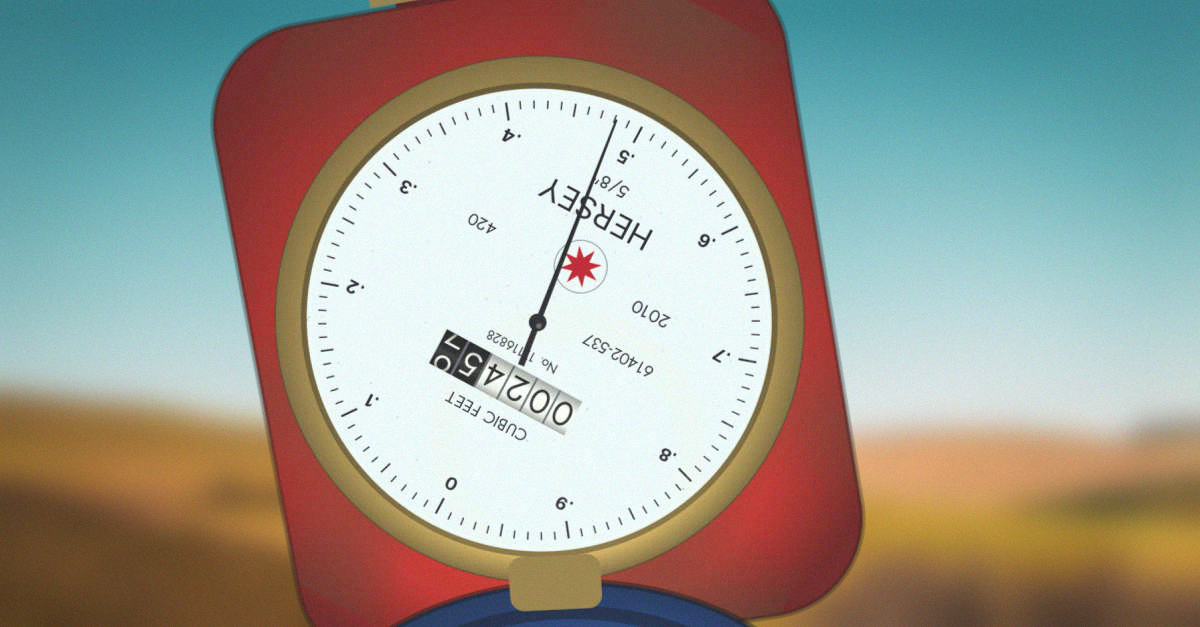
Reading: 2456.48; ft³
